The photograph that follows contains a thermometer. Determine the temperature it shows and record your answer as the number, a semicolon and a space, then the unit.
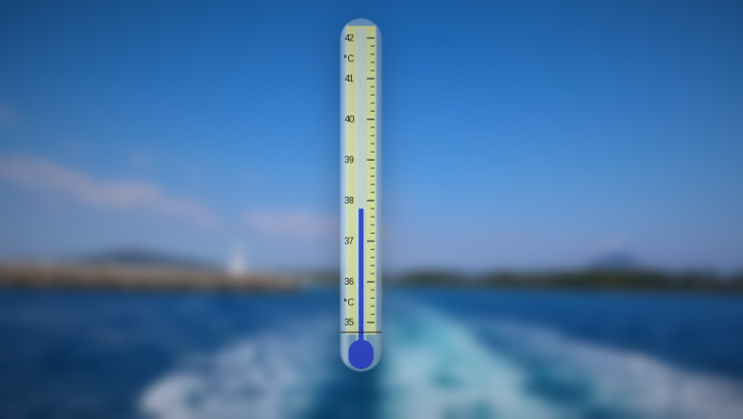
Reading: 37.8; °C
